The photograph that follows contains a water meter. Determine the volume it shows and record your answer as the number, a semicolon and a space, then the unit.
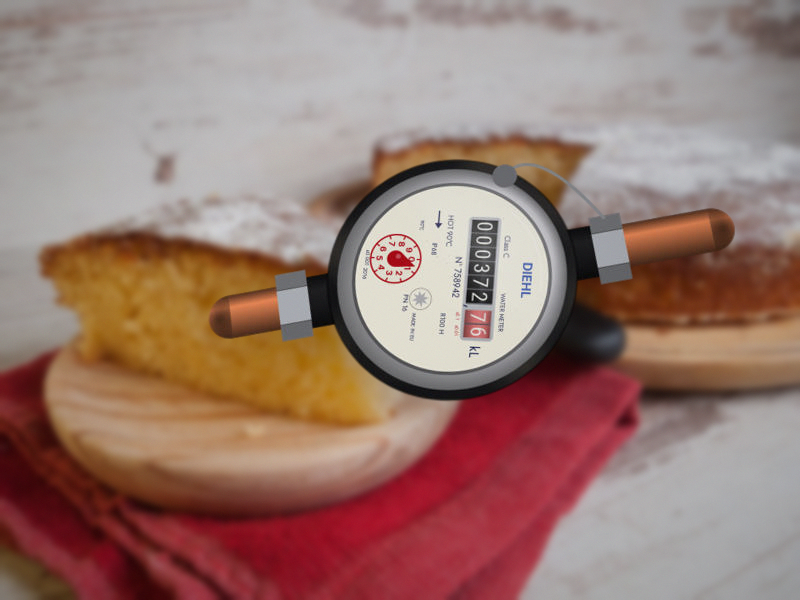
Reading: 372.760; kL
